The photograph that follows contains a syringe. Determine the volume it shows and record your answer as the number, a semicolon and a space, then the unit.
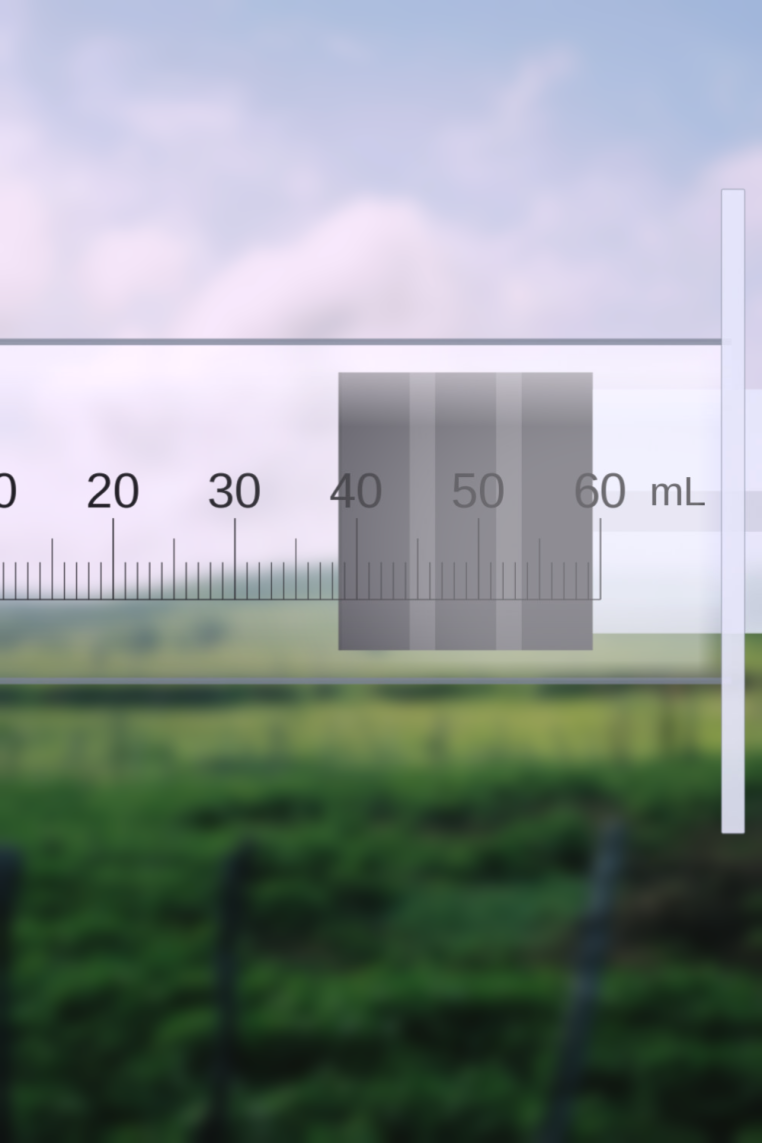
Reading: 38.5; mL
